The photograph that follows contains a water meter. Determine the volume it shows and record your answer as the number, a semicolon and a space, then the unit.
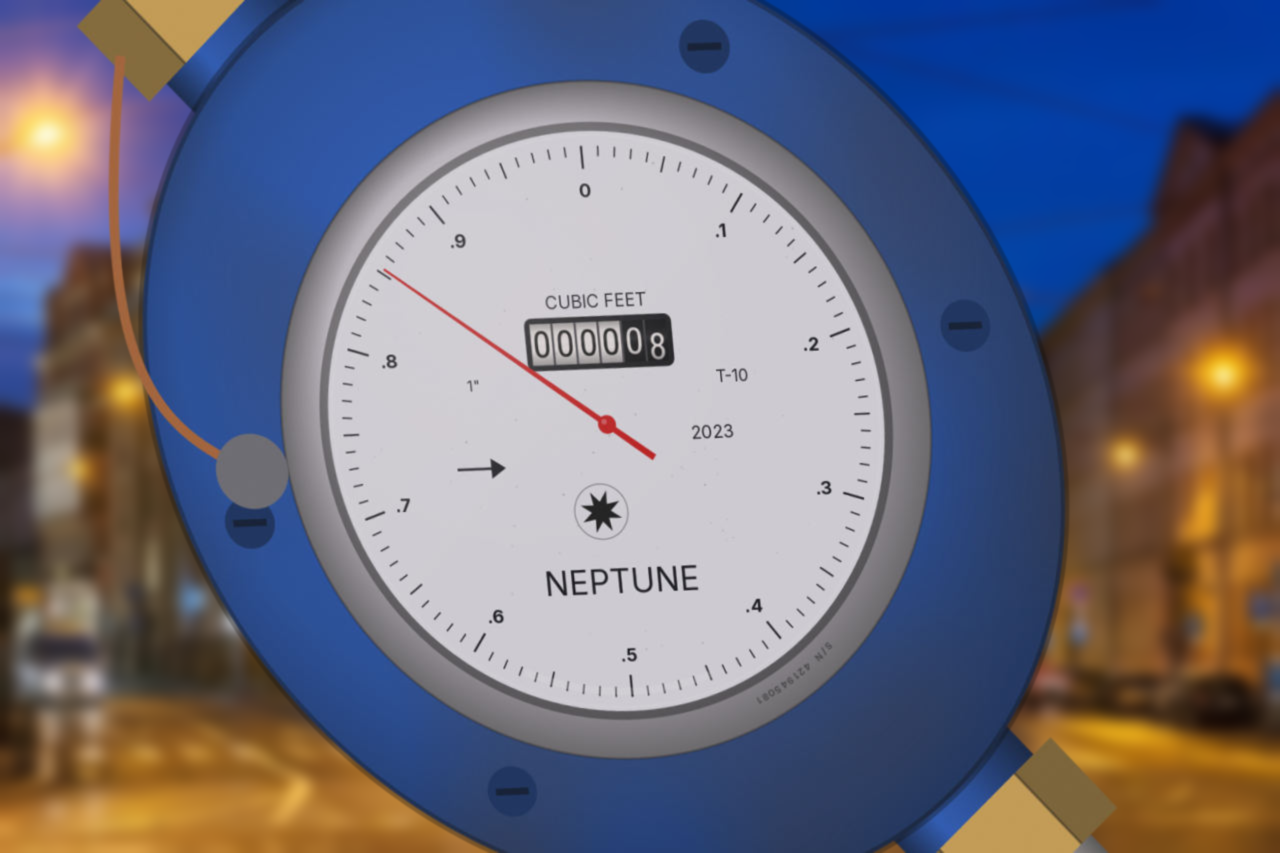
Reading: 7.85; ft³
